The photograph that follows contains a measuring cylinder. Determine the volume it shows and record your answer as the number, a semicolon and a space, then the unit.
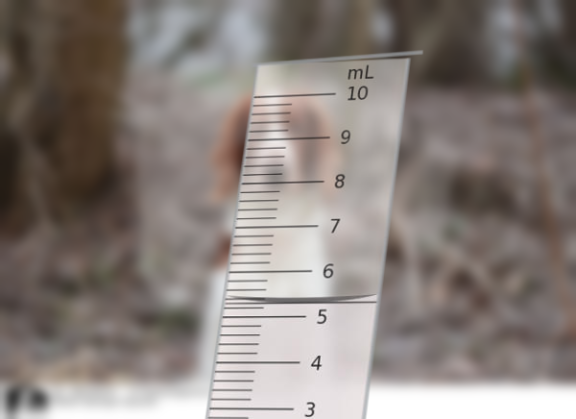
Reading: 5.3; mL
